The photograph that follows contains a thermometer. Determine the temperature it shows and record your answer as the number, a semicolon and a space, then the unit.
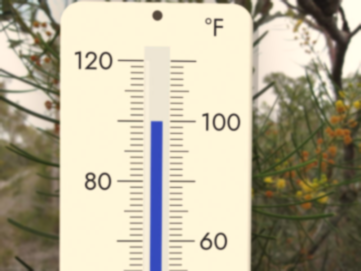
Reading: 100; °F
